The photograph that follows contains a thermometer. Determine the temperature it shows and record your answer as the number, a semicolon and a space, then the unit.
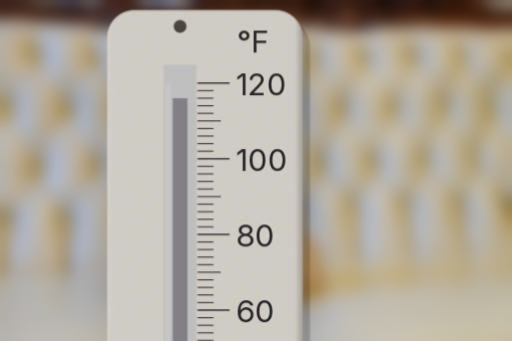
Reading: 116; °F
